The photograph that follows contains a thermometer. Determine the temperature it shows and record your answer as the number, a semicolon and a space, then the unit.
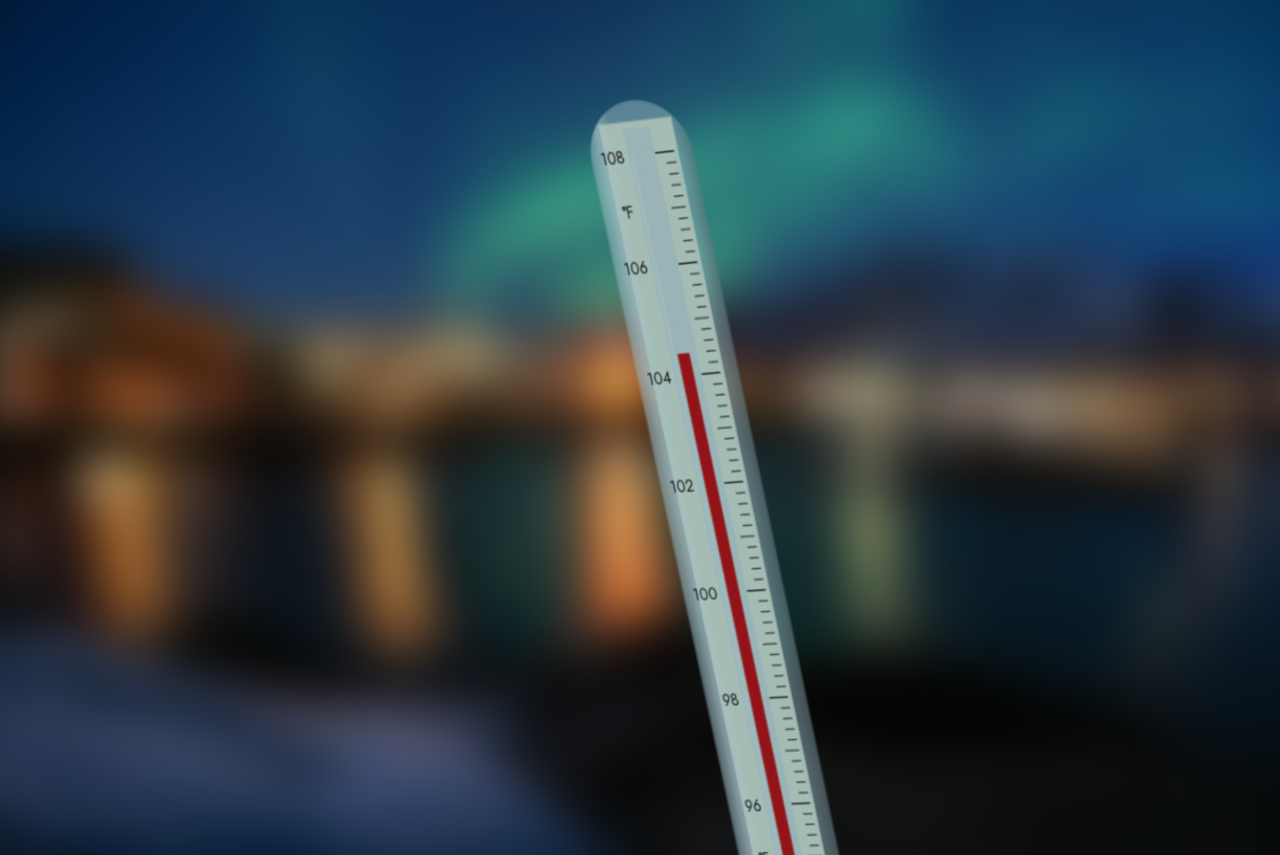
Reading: 104.4; °F
